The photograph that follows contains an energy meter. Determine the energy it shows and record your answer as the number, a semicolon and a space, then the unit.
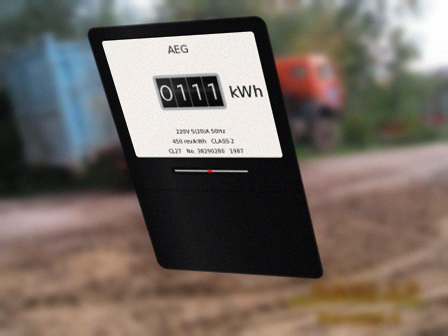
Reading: 111; kWh
